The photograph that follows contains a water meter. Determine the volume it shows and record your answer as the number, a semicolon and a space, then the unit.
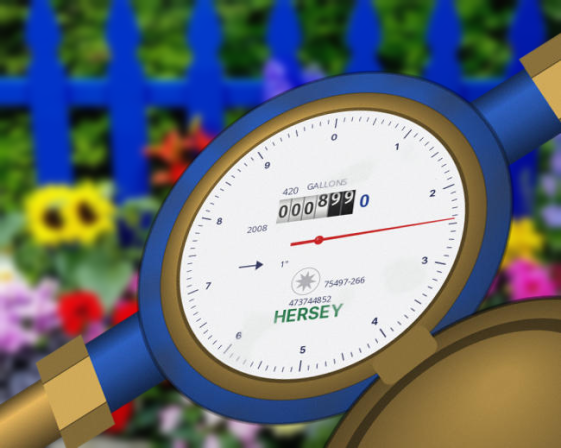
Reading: 8992.4; gal
